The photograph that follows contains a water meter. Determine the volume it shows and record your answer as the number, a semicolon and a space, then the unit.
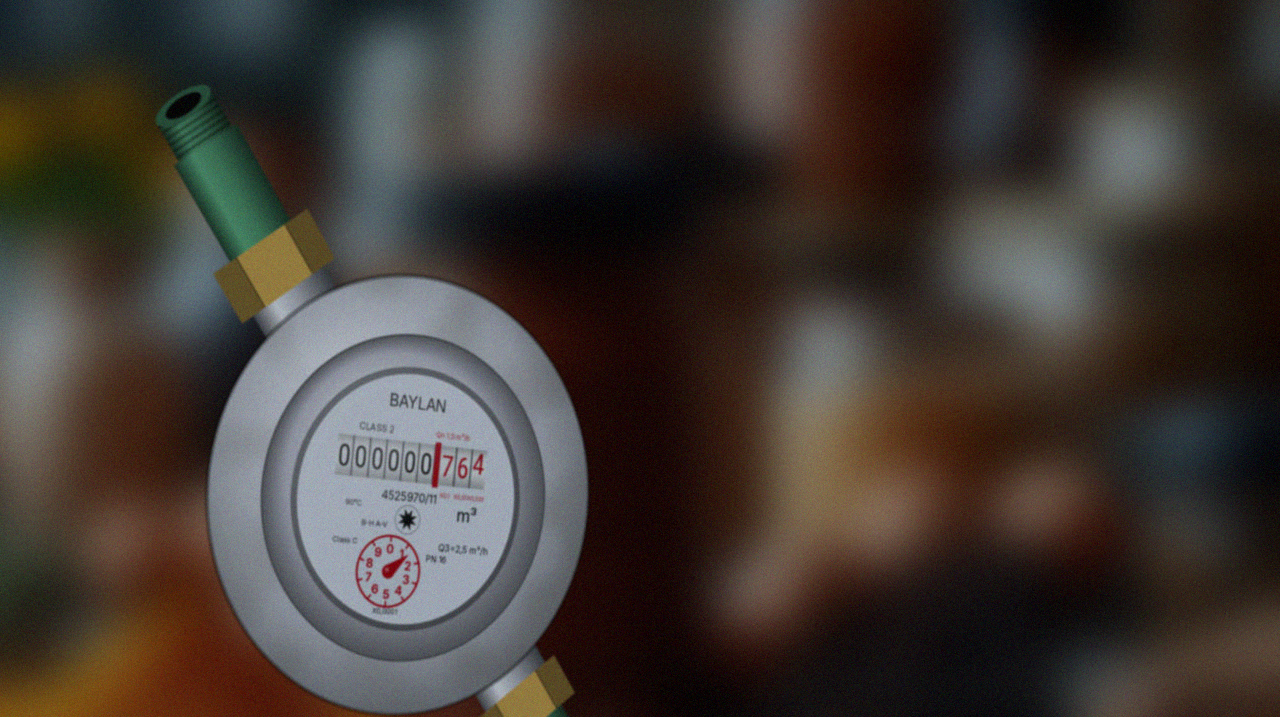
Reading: 0.7641; m³
